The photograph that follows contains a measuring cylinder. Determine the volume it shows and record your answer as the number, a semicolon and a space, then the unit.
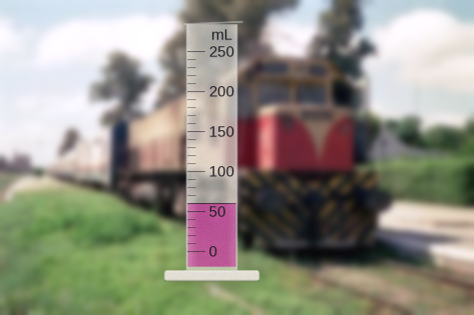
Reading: 60; mL
